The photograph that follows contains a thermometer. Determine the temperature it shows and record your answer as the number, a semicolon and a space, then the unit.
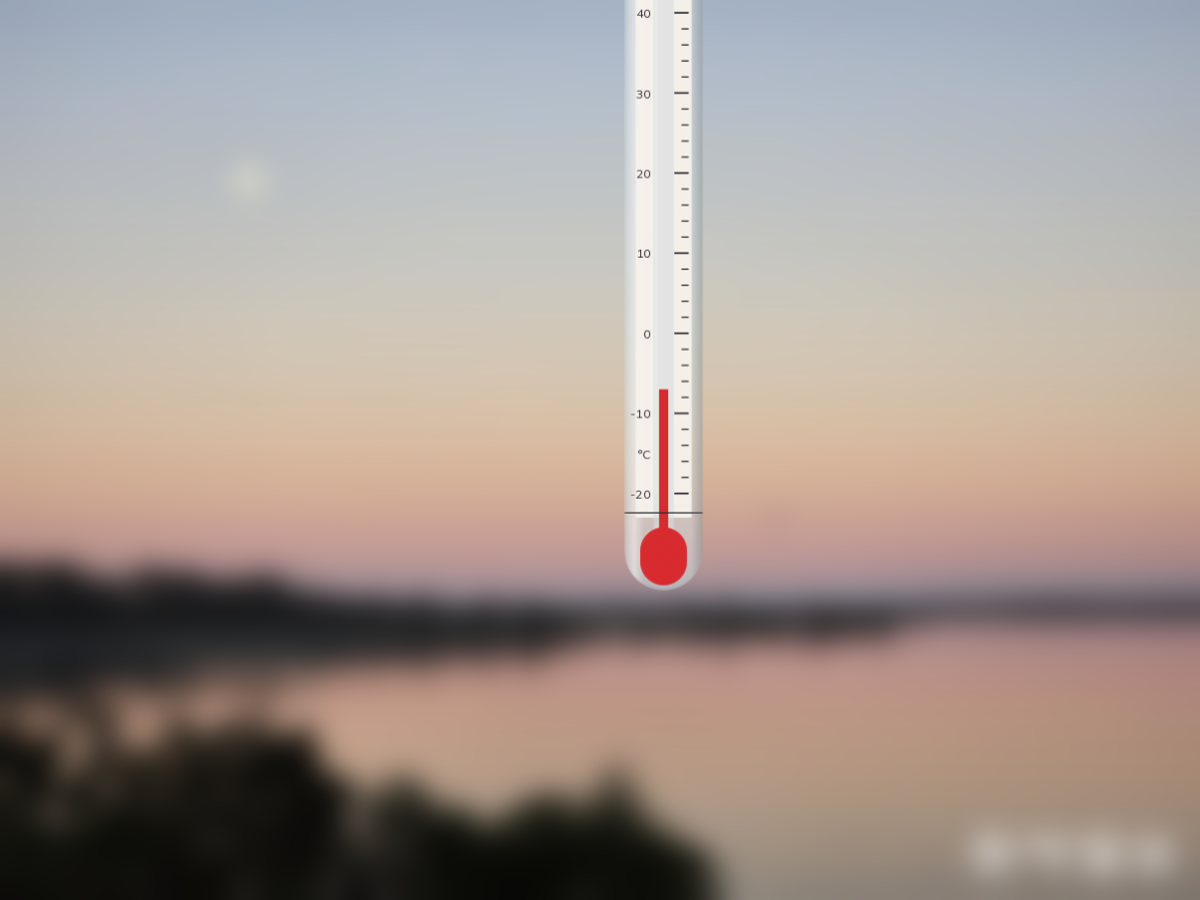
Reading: -7; °C
